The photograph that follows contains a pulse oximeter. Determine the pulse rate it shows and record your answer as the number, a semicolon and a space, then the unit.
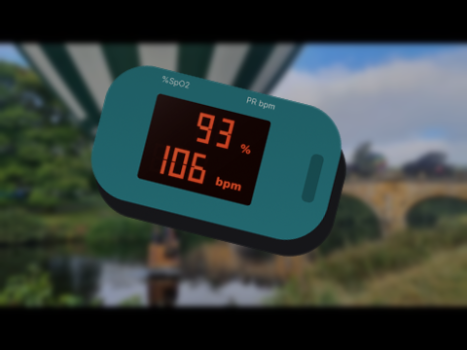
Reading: 106; bpm
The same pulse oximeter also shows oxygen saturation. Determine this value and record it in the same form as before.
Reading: 93; %
